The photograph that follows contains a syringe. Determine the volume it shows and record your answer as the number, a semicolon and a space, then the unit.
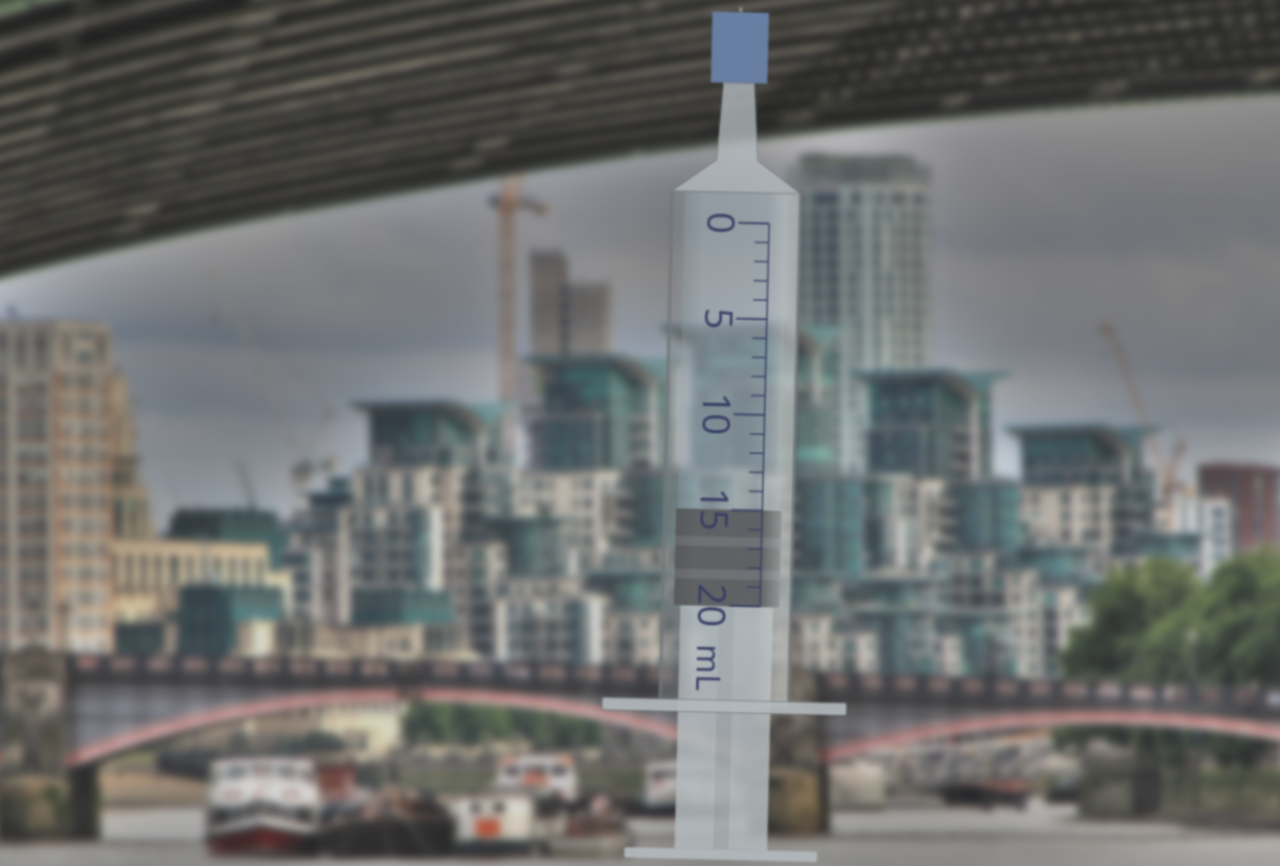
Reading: 15; mL
